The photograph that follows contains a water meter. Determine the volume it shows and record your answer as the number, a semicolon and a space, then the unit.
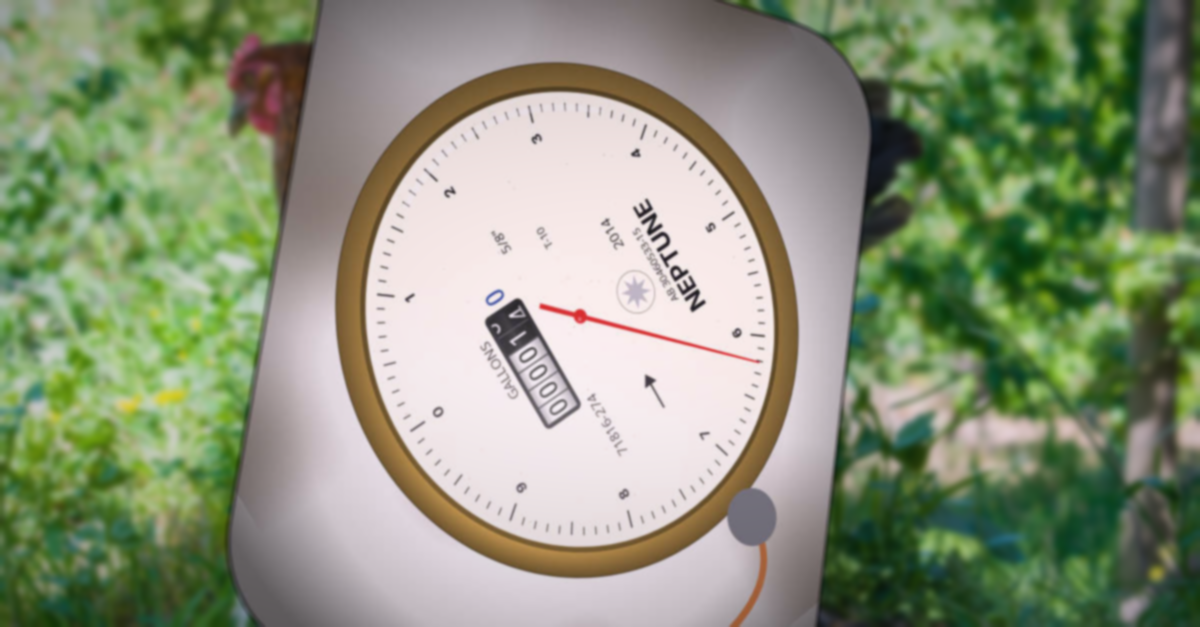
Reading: 136.2; gal
